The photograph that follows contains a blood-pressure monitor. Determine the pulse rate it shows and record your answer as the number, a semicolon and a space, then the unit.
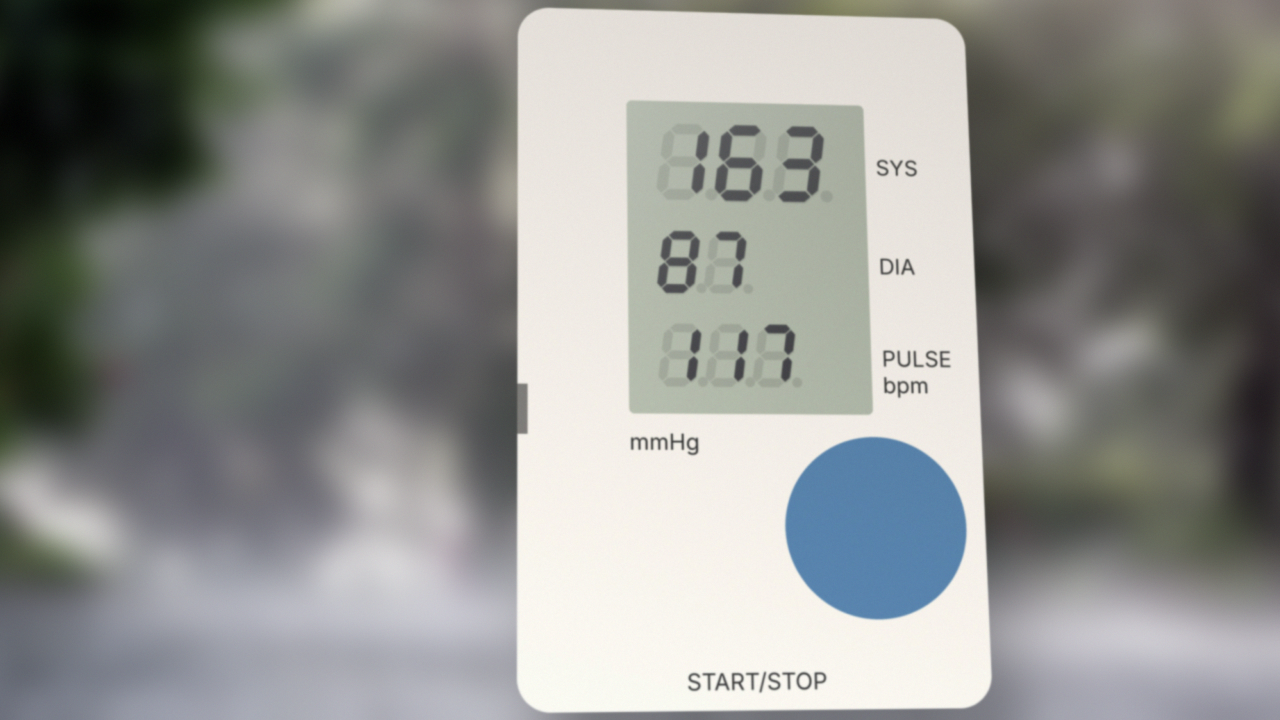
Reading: 117; bpm
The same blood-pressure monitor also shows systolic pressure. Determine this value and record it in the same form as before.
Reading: 163; mmHg
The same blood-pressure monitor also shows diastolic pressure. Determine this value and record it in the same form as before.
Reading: 87; mmHg
